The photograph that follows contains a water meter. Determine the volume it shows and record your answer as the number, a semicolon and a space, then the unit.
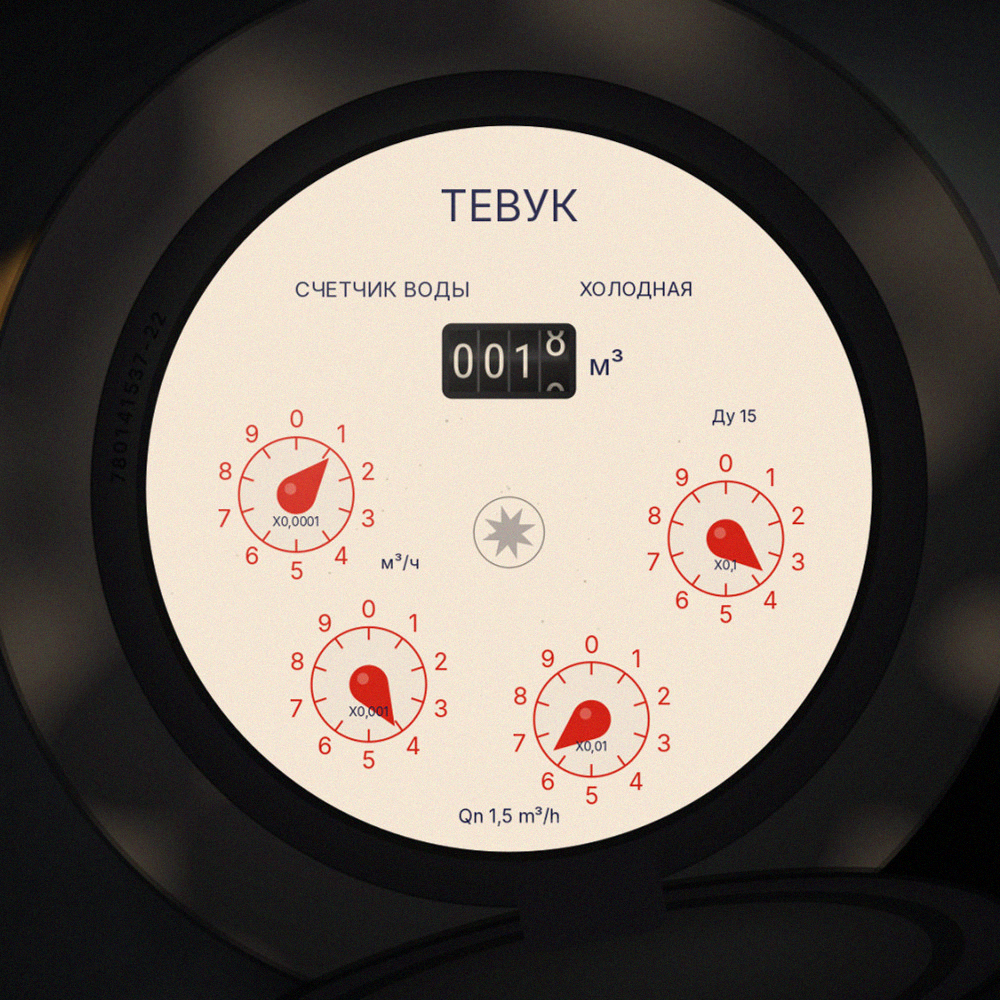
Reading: 18.3641; m³
